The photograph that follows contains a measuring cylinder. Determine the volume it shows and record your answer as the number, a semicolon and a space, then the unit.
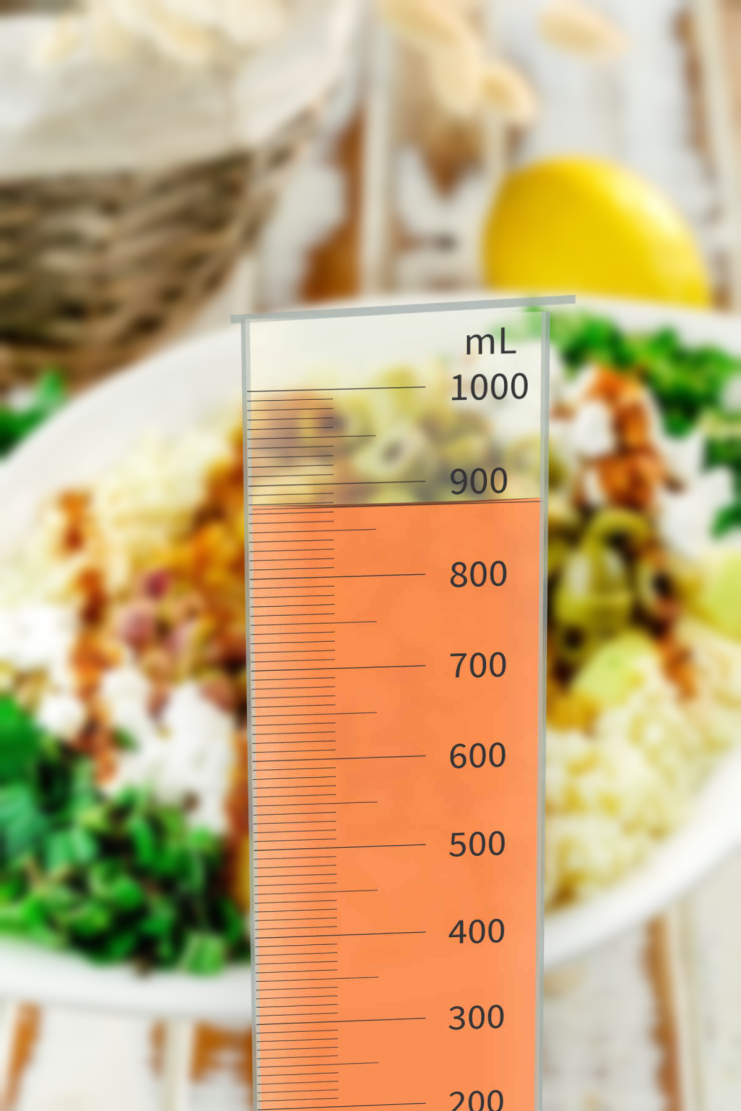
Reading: 875; mL
